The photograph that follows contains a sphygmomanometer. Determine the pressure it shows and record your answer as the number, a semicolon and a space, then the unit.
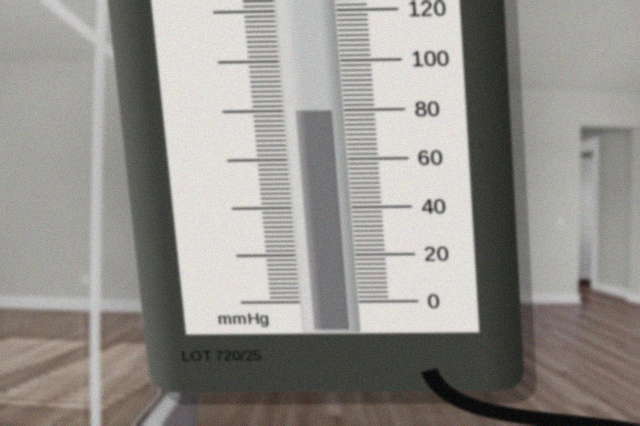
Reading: 80; mmHg
